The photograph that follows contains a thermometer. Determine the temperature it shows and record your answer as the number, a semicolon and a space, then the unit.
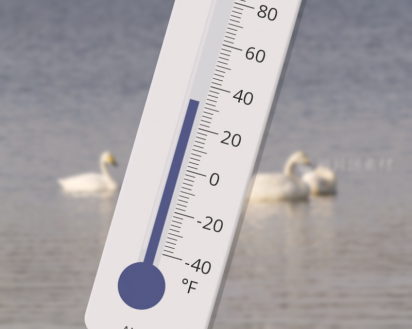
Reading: 32; °F
